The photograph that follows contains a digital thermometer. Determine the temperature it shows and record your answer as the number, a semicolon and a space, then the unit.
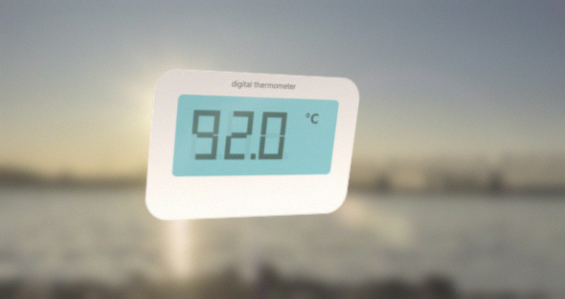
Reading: 92.0; °C
